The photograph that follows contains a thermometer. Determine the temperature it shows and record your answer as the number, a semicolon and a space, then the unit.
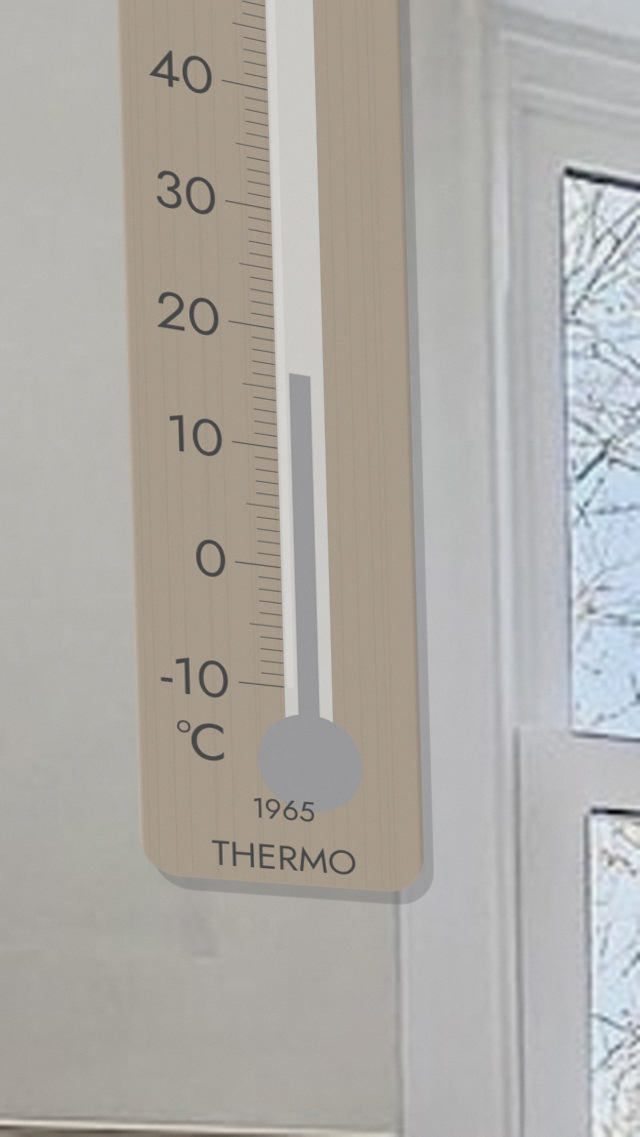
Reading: 16.5; °C
